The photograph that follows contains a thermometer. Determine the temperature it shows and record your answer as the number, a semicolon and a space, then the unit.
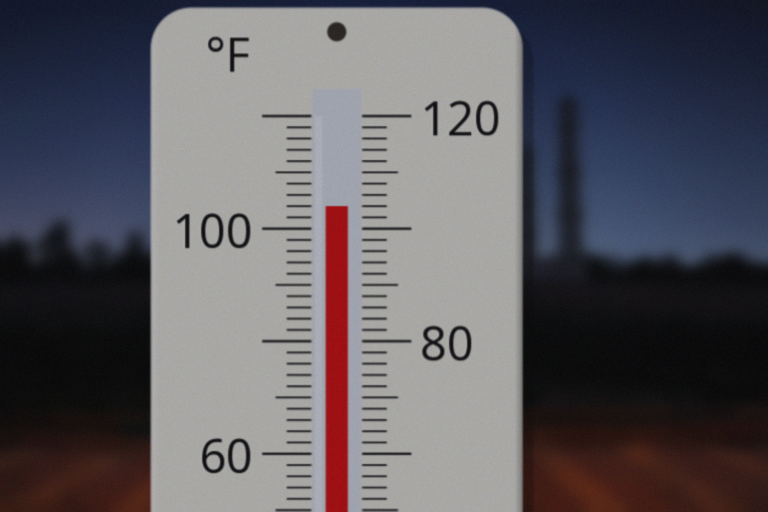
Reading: 104; °F
